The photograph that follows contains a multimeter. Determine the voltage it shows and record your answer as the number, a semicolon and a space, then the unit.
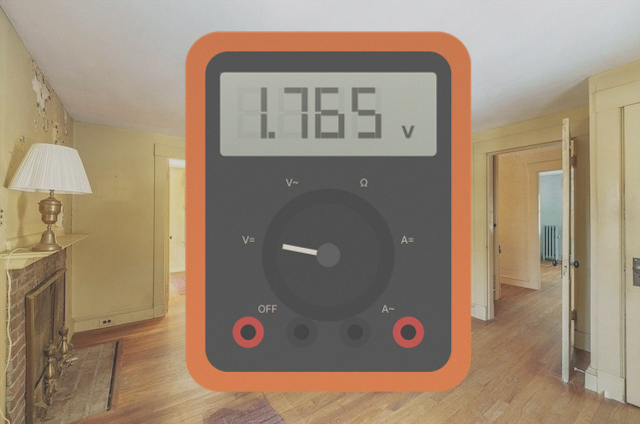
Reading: 1.765; V
